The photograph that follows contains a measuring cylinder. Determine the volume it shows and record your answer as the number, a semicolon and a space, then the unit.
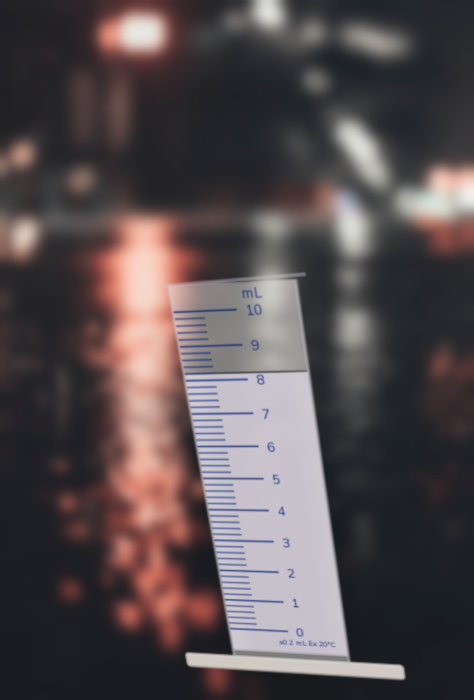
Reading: 8.2; mL
